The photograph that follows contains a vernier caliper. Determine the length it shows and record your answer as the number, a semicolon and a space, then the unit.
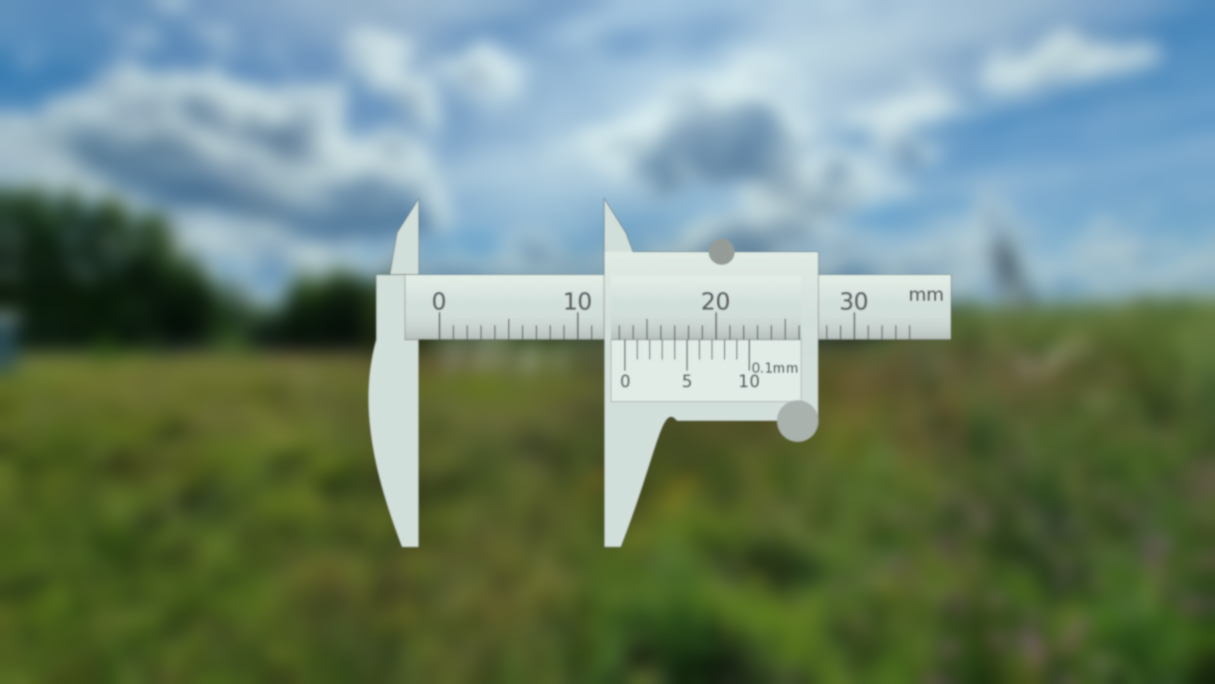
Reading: 13.4; mm
